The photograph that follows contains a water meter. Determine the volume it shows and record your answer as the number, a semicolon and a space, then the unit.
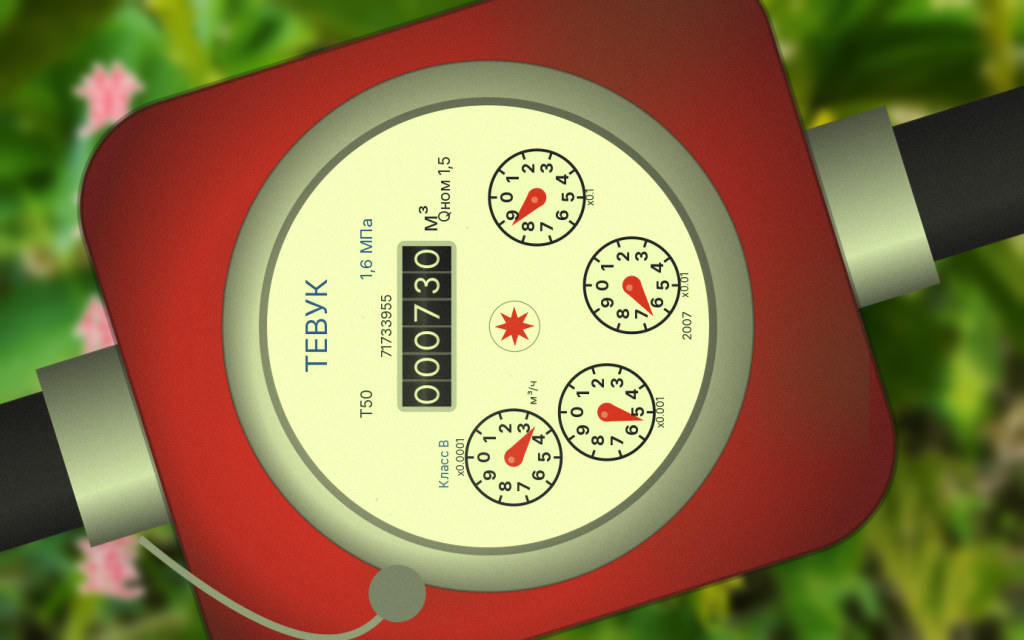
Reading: 730.8653; m³
